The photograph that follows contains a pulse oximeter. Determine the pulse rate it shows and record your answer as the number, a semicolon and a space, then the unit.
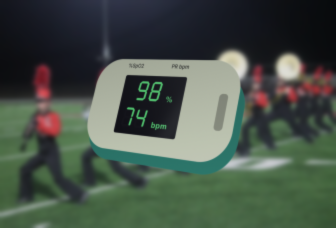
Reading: 74; bpm
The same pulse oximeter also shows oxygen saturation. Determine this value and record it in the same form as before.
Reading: 98; %
